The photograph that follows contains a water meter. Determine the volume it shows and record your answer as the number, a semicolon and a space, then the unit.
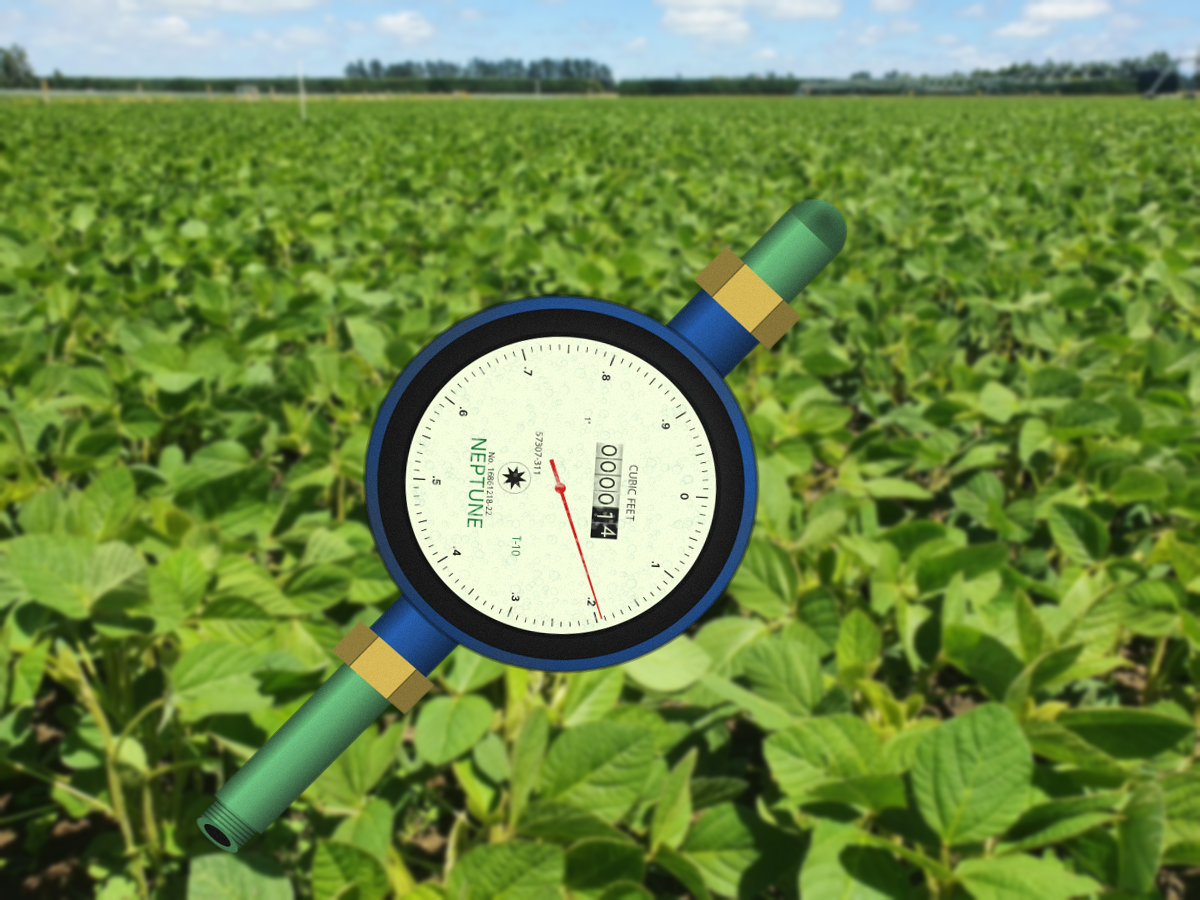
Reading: 14.19; ft³
